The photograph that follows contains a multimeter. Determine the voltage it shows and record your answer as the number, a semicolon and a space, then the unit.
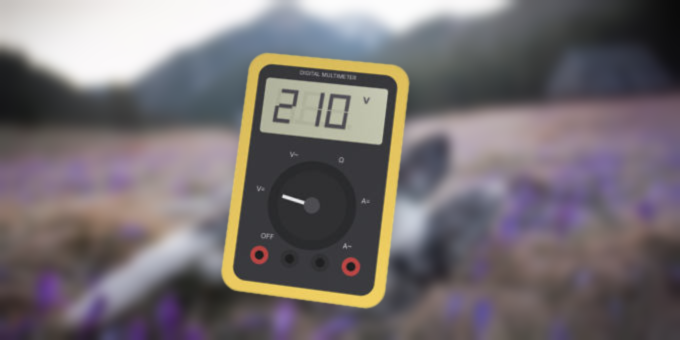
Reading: 210; V
